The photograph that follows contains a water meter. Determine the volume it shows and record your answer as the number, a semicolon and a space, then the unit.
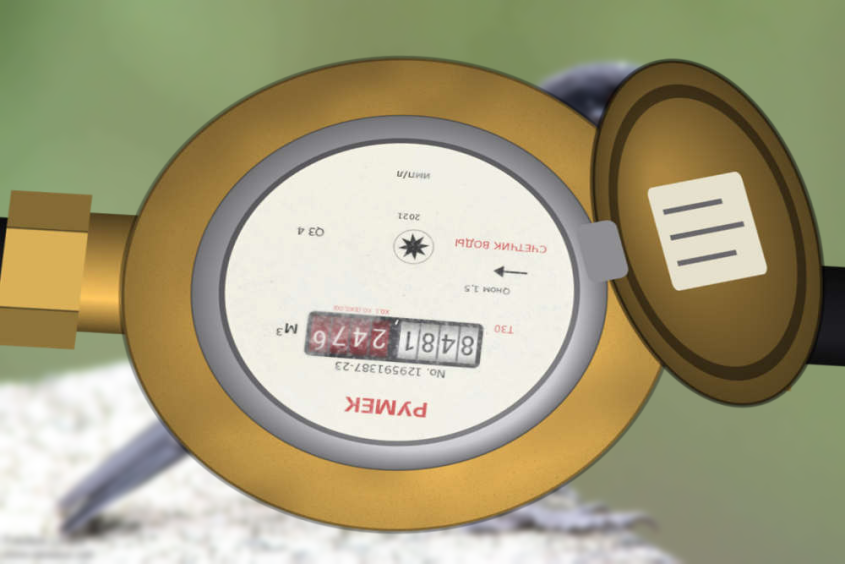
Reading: 8481.2476; m³
